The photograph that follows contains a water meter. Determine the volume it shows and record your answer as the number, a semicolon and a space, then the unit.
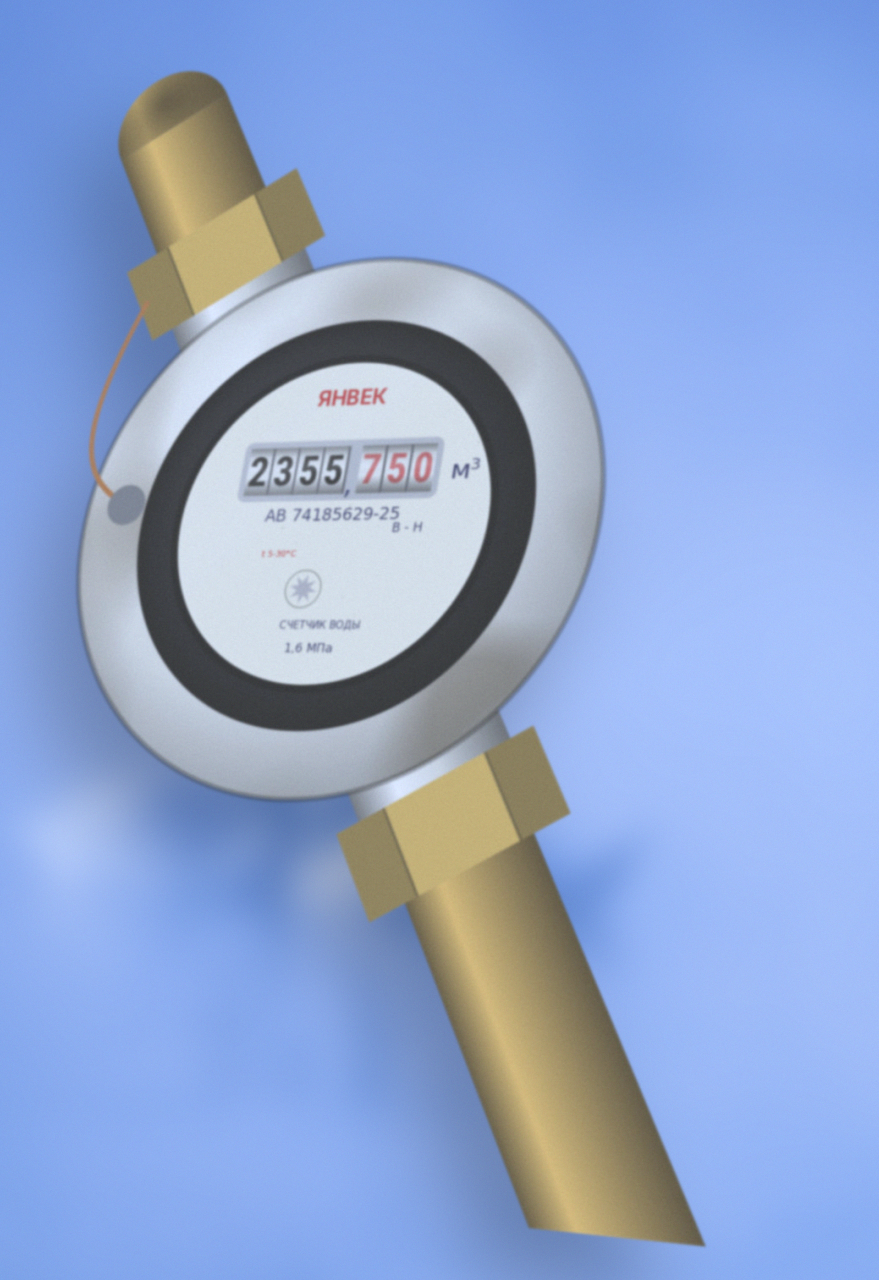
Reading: 2355.750; m³
